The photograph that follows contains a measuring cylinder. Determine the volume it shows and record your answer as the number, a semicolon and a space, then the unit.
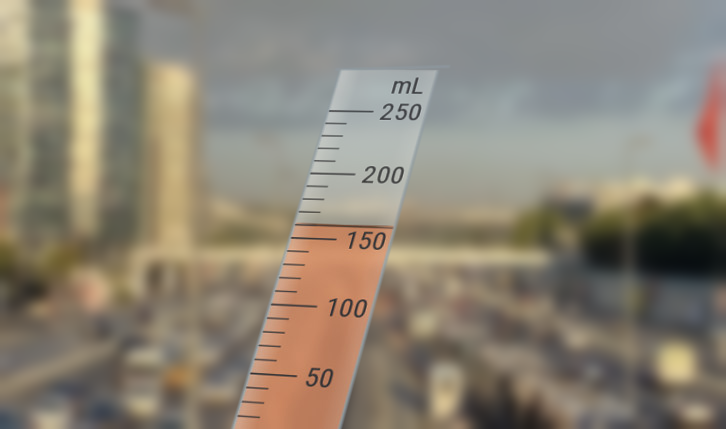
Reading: 160; mL
